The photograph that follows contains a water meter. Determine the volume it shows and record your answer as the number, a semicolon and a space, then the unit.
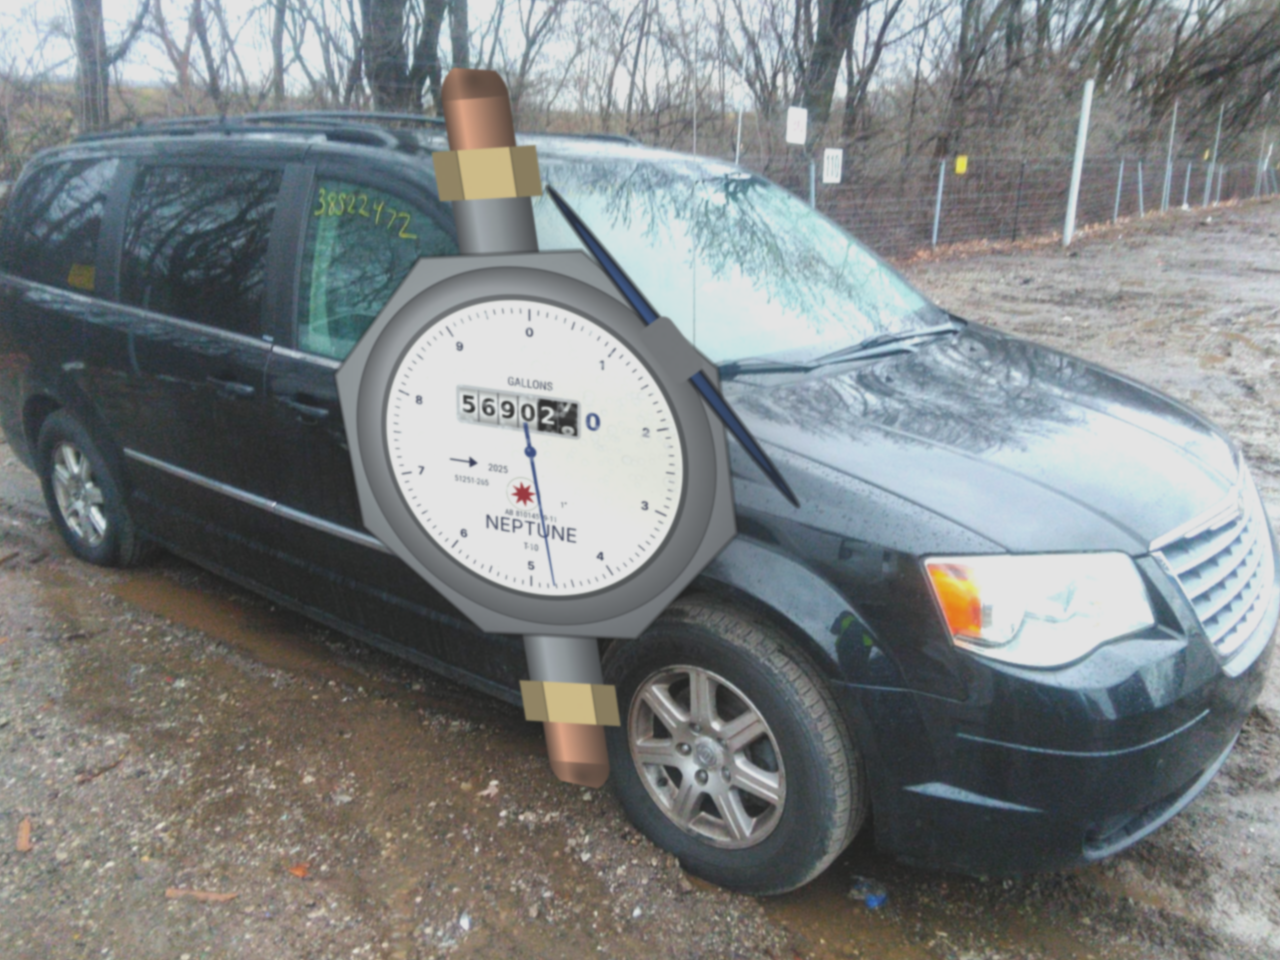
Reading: 5690274.7; gal
